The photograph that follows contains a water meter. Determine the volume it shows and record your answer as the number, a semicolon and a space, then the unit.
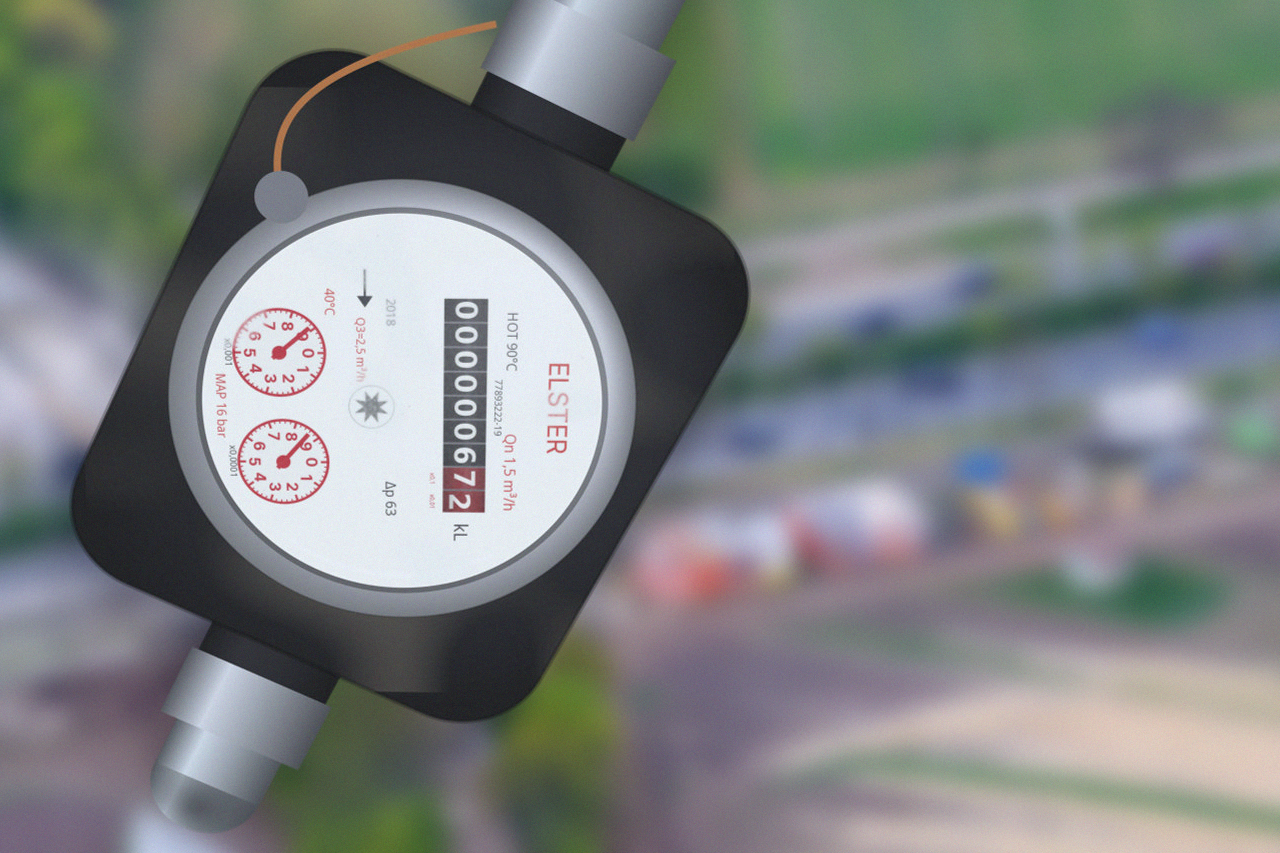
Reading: 6.7188; kL
